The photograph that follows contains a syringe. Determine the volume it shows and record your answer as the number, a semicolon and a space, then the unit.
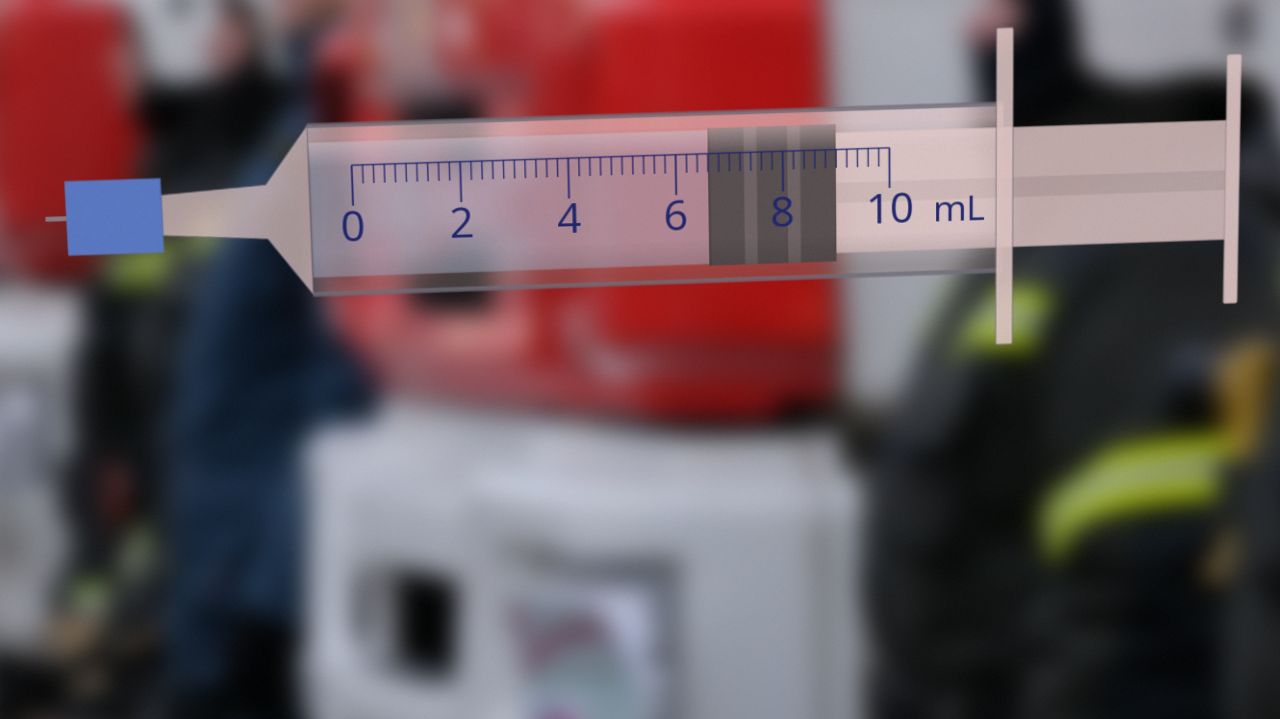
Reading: 6.6; mL
